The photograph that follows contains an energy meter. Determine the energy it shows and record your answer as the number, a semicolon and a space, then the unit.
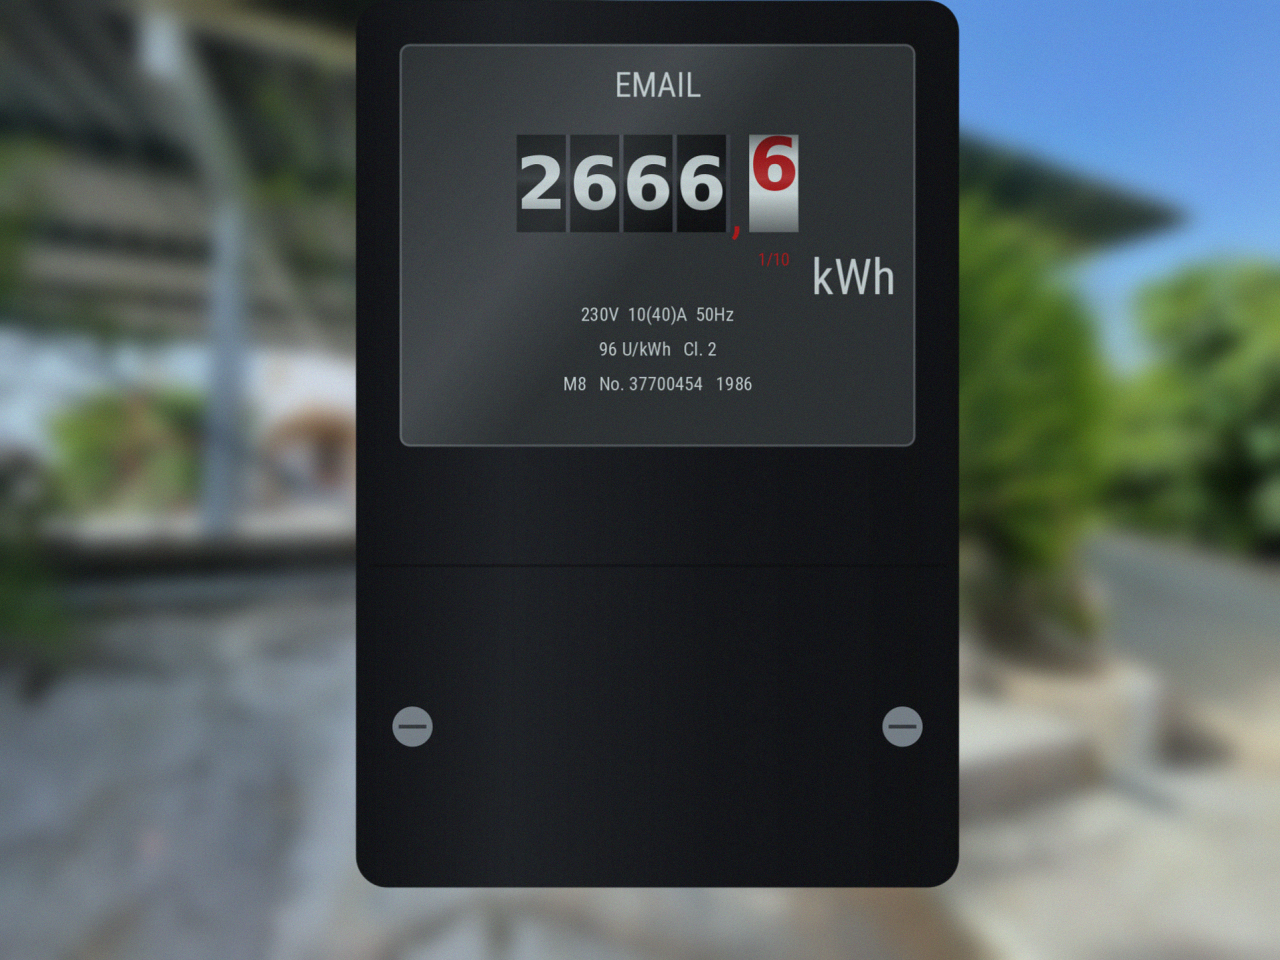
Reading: 2666.6; kWh
